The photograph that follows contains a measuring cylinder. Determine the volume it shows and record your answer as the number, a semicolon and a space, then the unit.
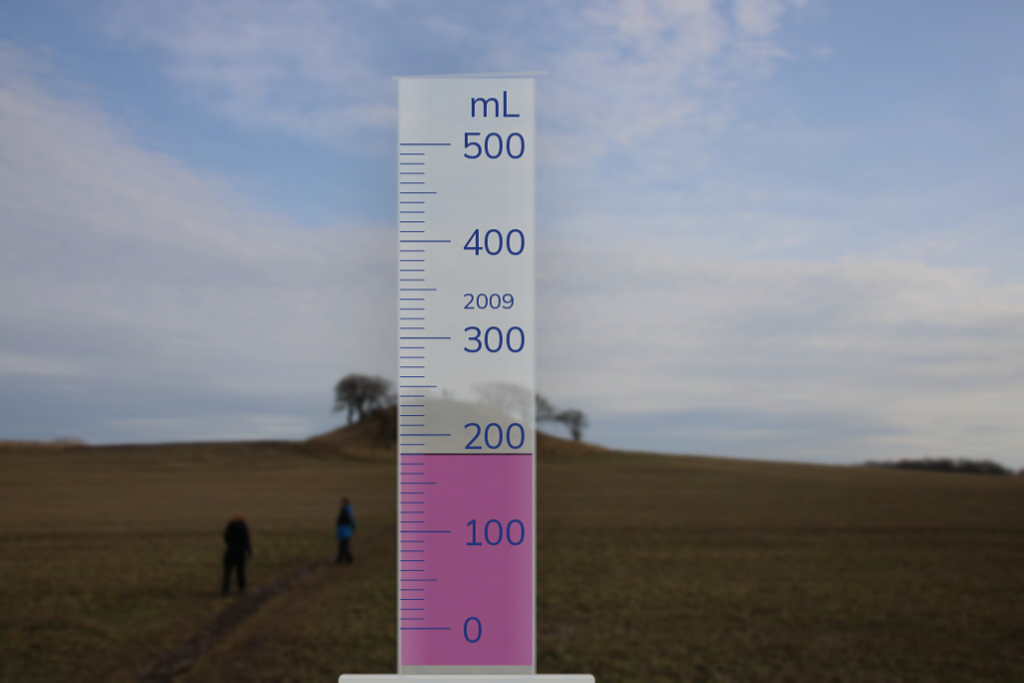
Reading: 180; mL
